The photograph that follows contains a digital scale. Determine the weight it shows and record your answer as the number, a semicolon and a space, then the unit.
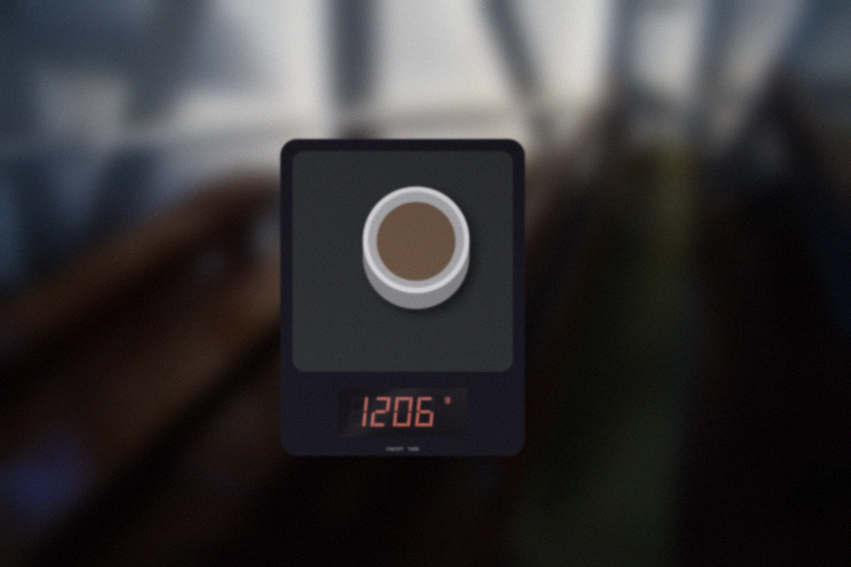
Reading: 1206; g
